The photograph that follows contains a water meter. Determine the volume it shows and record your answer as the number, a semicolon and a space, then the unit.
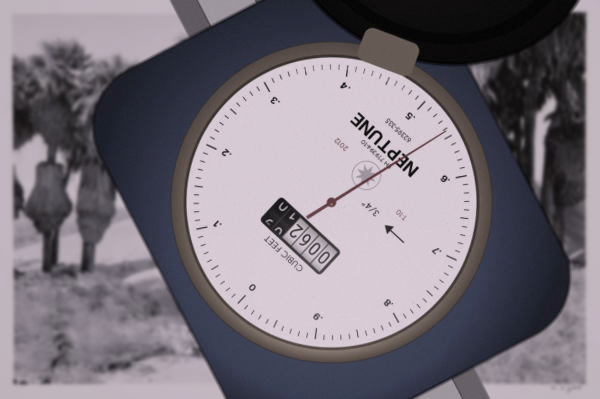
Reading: 6209.54; ft³
